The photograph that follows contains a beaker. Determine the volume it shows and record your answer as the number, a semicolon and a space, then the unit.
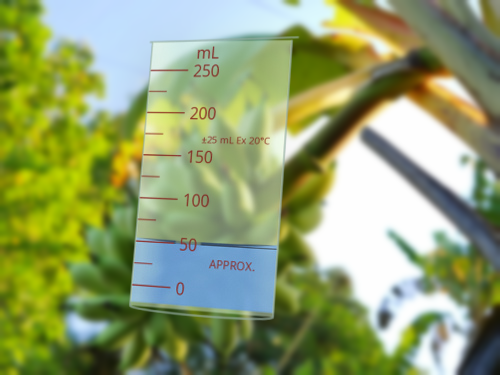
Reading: 50; mL
